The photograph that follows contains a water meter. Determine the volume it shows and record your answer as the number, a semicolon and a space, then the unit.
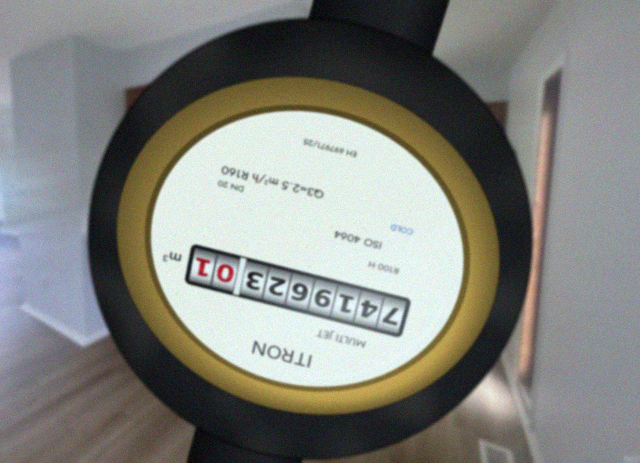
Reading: 7419623.01; m³
